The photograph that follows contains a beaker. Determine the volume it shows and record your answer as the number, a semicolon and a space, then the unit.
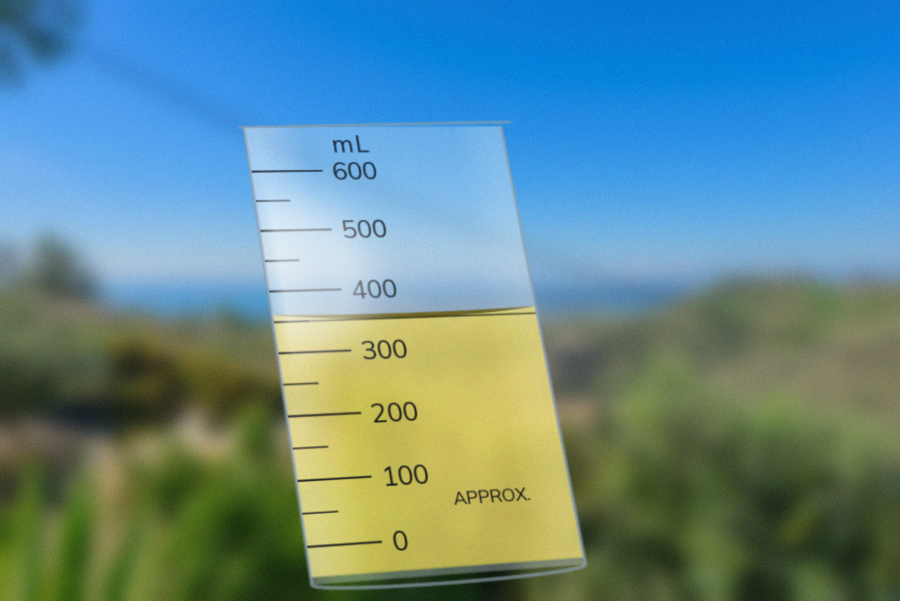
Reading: 350; mL
